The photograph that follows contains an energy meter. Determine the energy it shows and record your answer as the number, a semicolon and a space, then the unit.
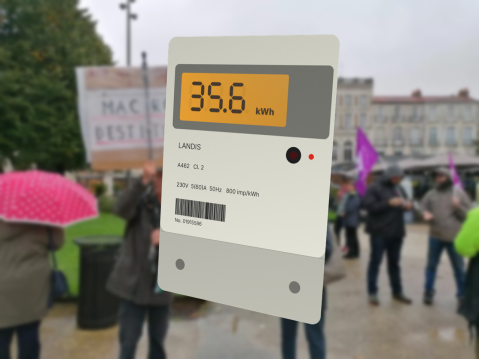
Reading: 35.6; kWh
